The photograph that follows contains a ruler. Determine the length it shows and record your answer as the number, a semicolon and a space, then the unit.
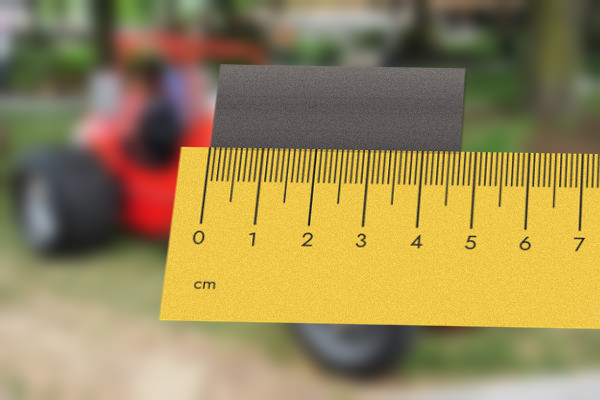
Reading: 4.7; cm
